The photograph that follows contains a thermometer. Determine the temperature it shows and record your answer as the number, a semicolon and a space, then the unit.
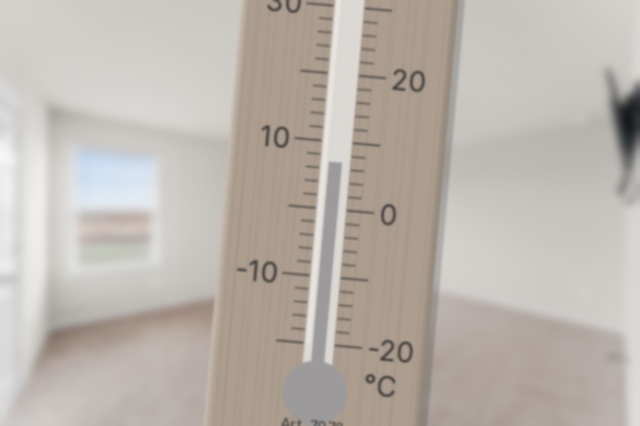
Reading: 7; °C
